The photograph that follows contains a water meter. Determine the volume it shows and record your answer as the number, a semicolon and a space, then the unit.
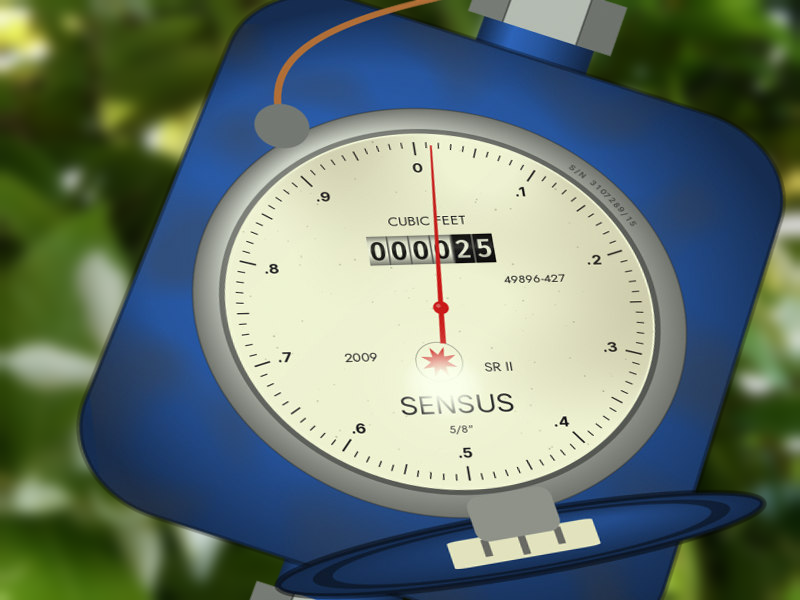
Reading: 25.01; ft³
